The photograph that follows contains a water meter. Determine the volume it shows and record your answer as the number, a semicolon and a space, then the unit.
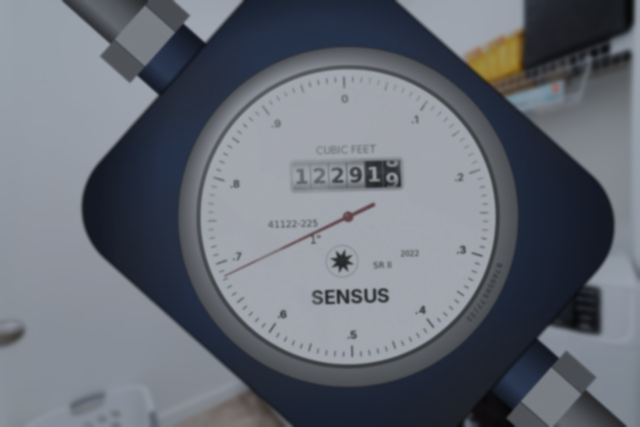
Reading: 122918.68; ft³
